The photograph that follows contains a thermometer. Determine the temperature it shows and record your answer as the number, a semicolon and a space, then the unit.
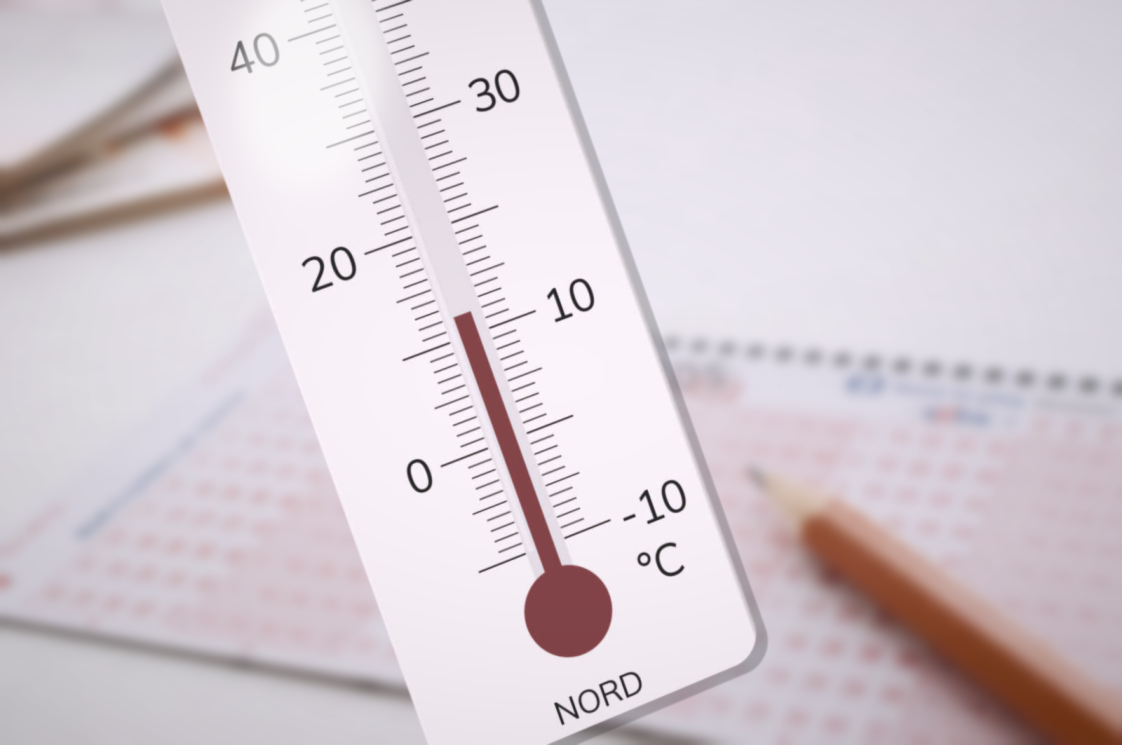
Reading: 12; °C
